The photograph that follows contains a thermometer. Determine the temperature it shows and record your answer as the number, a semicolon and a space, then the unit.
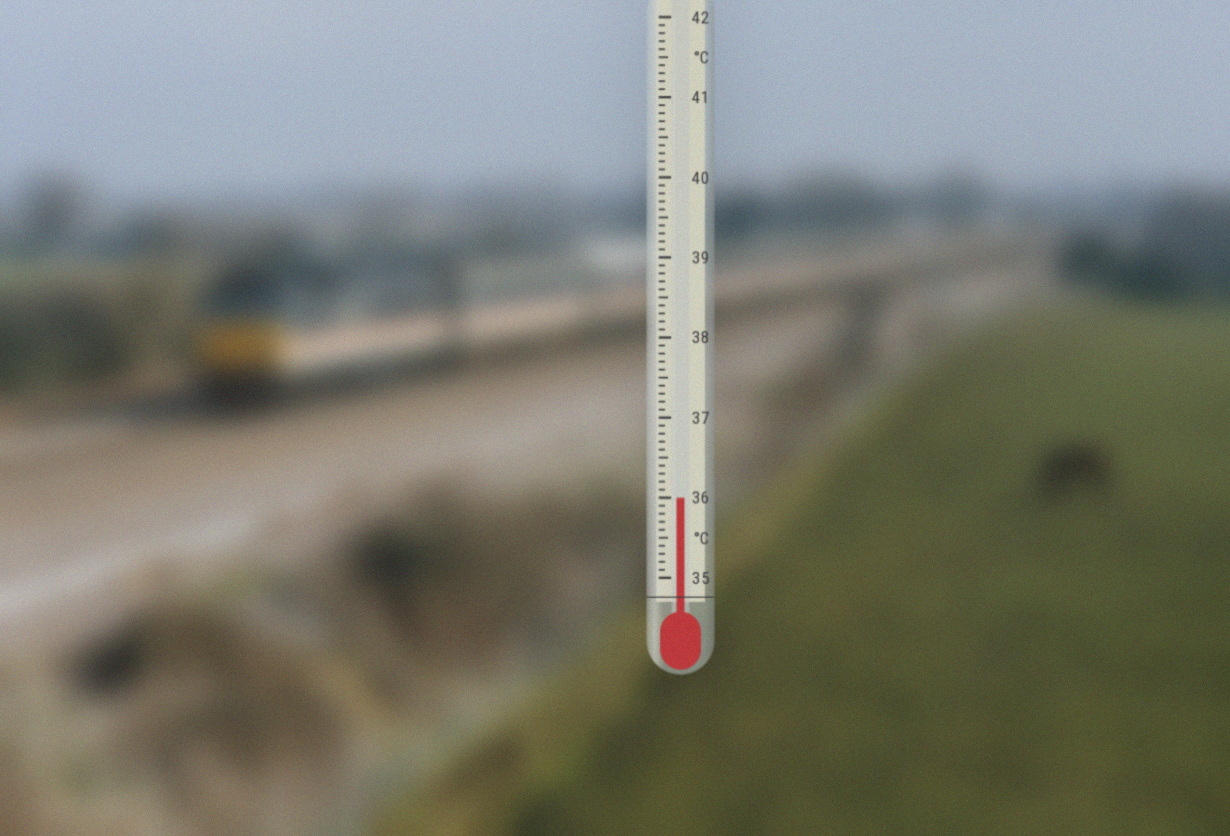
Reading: 36; °C
